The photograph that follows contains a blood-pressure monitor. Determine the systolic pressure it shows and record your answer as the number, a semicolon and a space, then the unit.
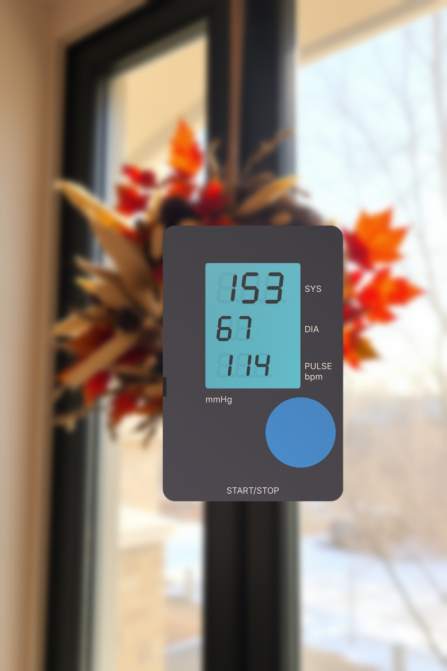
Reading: 153; mmHg
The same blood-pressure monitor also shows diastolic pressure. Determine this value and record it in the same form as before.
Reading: 67; mmHg
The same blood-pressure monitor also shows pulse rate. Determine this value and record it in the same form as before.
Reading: 114; bpm
